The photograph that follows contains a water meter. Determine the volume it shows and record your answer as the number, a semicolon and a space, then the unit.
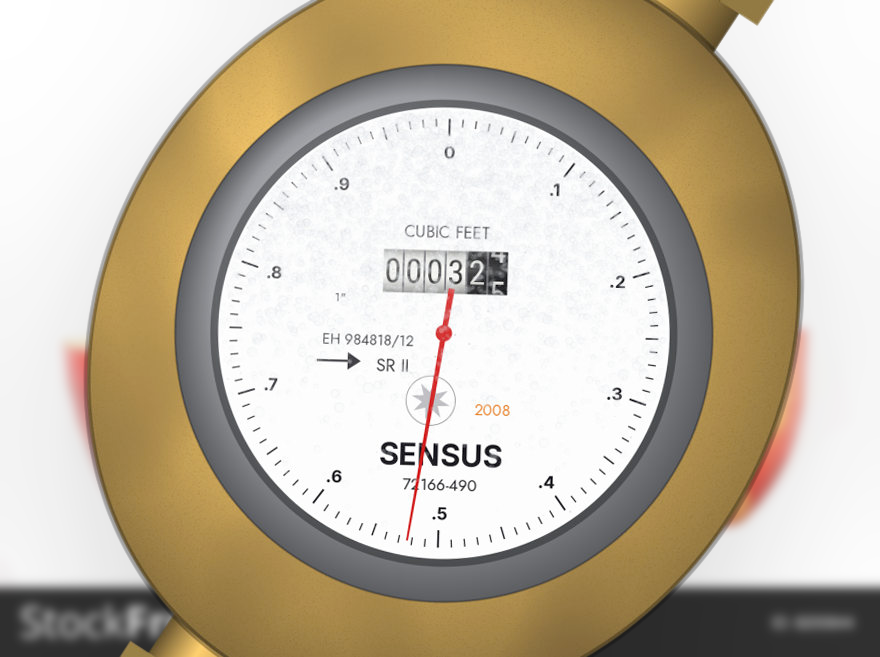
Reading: 324.52; ft³
